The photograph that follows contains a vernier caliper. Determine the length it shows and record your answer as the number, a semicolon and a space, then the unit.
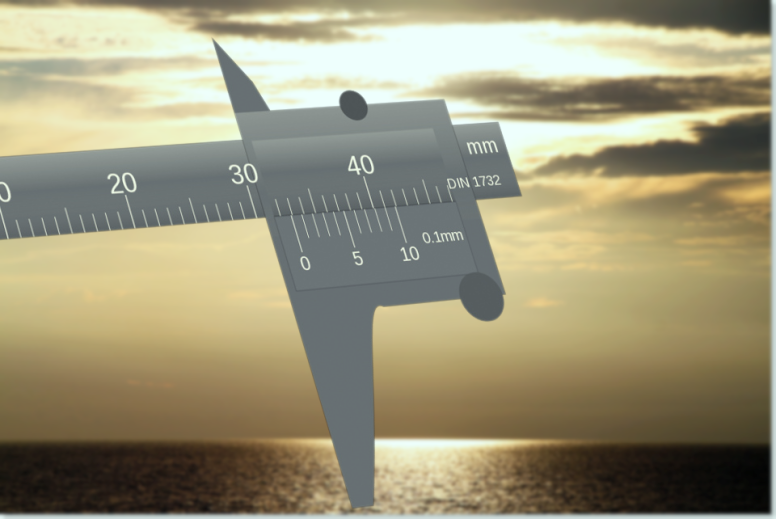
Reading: 32.9; mm
